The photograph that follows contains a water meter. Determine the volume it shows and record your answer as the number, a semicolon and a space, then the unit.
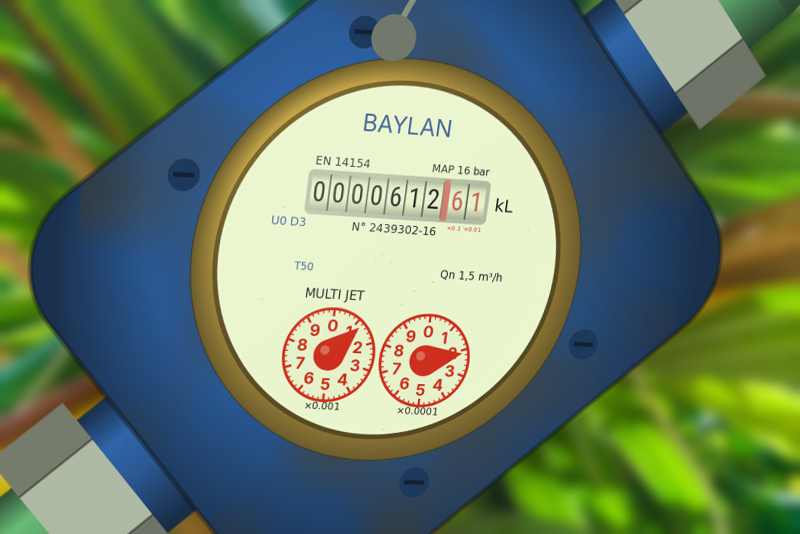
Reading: 612.6112; kL
